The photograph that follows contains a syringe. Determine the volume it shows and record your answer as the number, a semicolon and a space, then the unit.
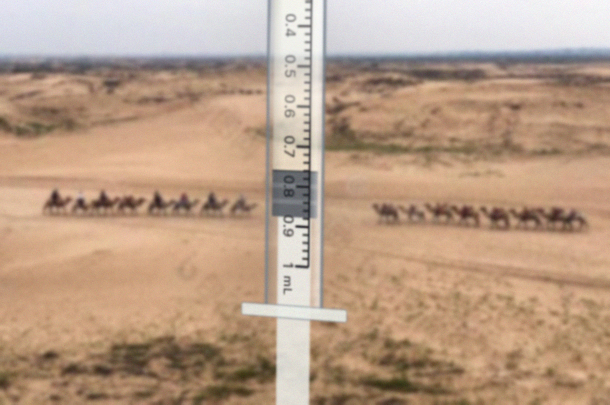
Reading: 0.76; mL
